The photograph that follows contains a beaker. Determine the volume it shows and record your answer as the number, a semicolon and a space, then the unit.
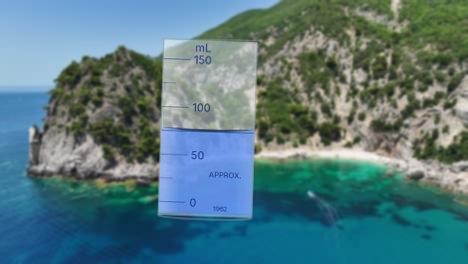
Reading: 75; mL
